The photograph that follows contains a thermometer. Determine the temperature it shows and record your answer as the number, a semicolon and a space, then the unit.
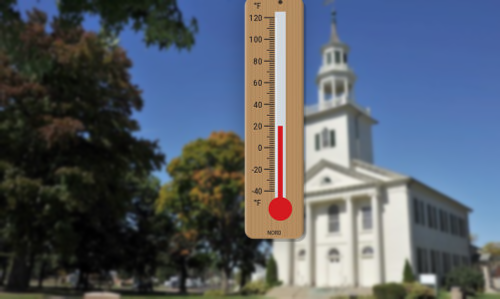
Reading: 20; °F
